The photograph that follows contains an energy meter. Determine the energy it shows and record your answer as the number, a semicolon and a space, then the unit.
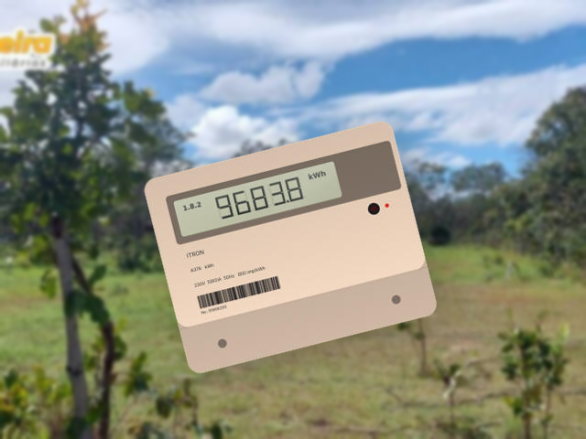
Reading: 9683.8; kWh
